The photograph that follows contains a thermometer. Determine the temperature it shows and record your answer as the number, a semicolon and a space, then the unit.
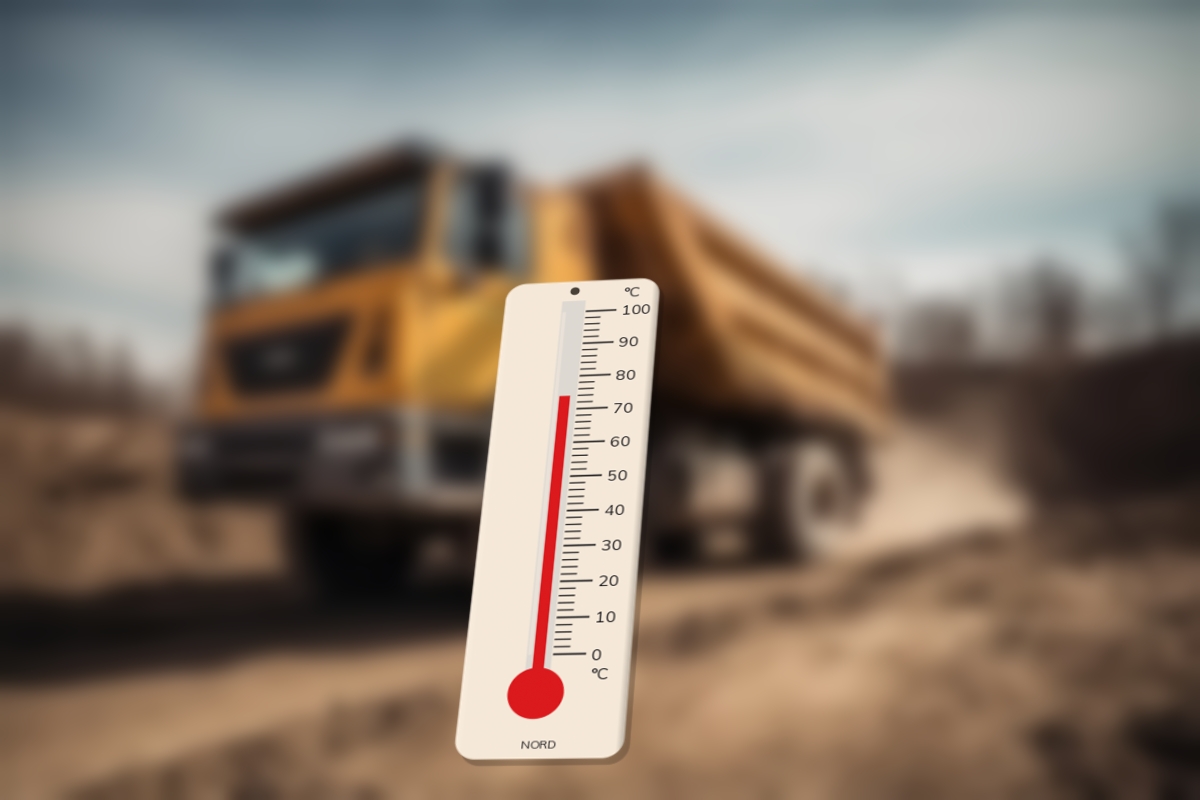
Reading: 74; °C
